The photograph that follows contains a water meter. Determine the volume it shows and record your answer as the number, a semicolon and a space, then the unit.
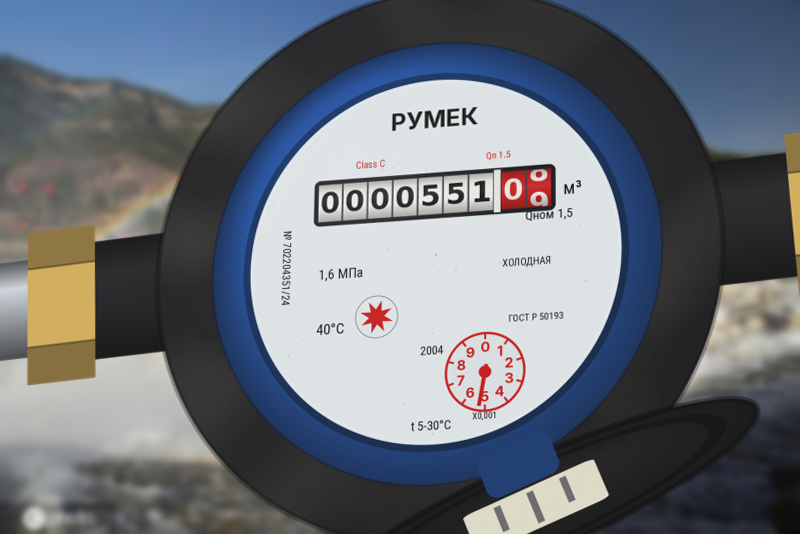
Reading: 551.085; m³
